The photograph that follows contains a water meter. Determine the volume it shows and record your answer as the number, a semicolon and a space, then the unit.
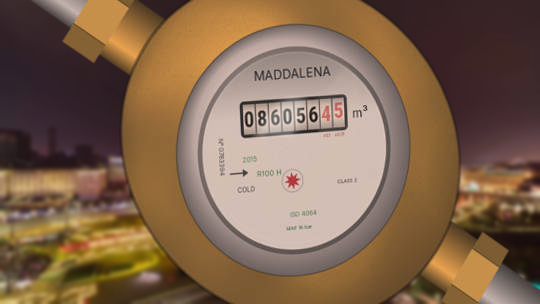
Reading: 86056.45; m³
